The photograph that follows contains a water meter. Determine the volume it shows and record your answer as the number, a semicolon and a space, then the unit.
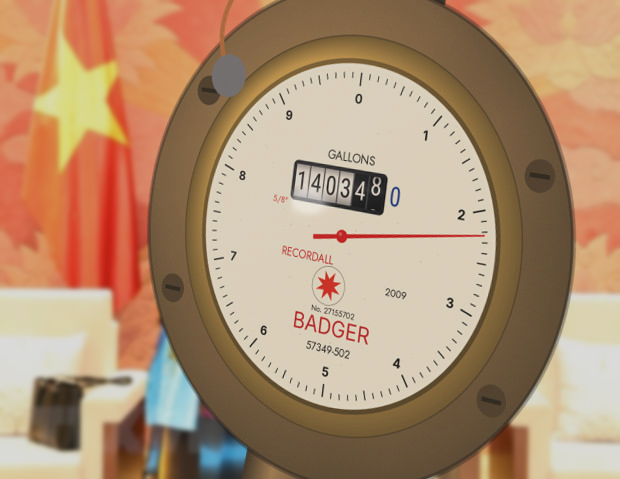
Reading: 1403482.2; gal
